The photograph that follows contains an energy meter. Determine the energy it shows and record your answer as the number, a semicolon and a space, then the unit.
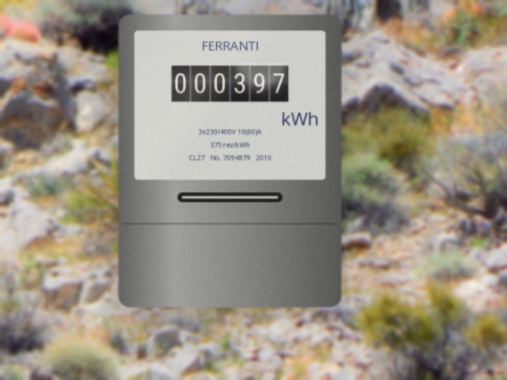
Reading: 397; kWh
